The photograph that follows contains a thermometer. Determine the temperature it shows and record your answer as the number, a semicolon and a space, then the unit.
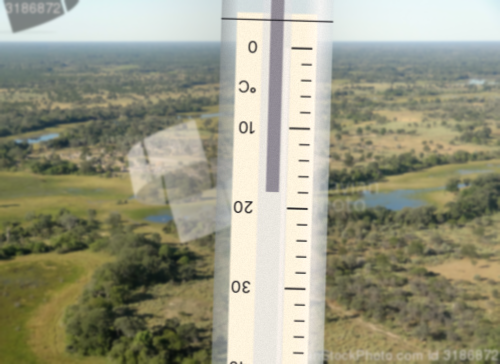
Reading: 18; °C
